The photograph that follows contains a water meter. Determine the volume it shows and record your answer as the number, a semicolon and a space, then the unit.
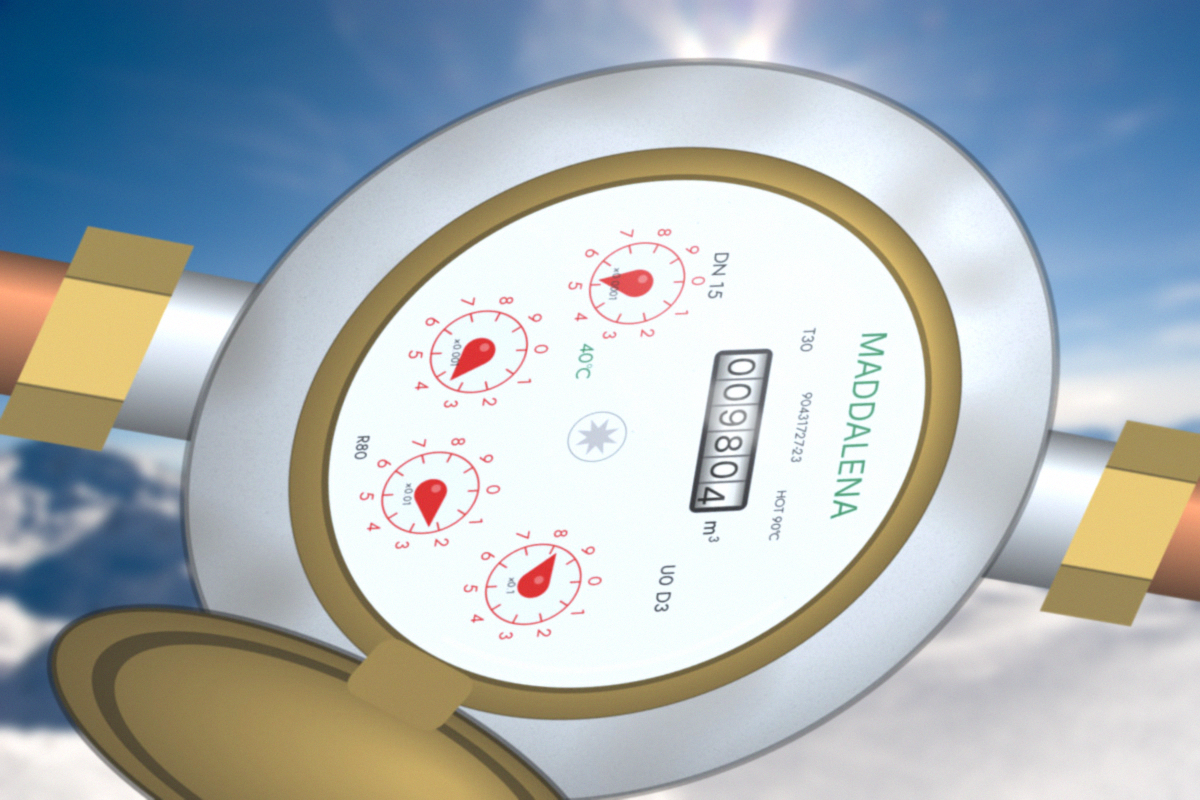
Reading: 9803.8235; m³
